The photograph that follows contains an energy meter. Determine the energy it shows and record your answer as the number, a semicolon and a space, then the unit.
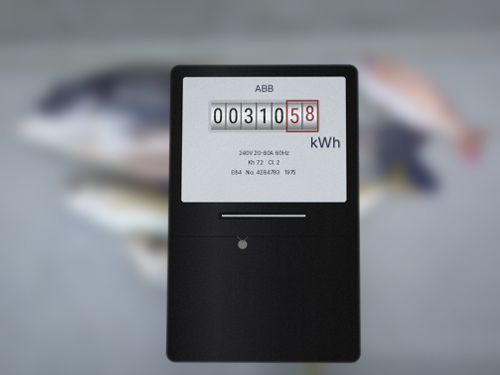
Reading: 310.58; kWh
